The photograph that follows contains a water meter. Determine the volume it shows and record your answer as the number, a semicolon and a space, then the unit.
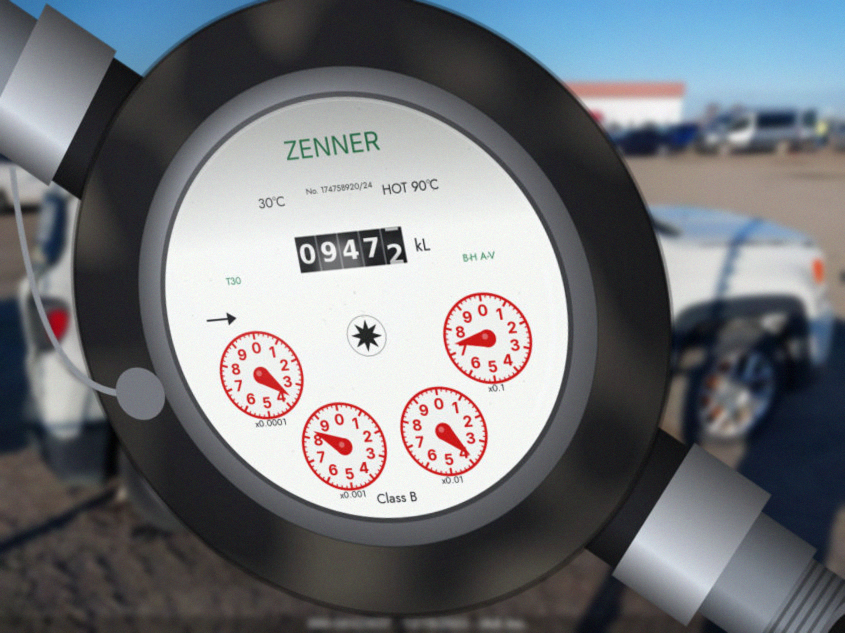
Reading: 9471.7383; kL
